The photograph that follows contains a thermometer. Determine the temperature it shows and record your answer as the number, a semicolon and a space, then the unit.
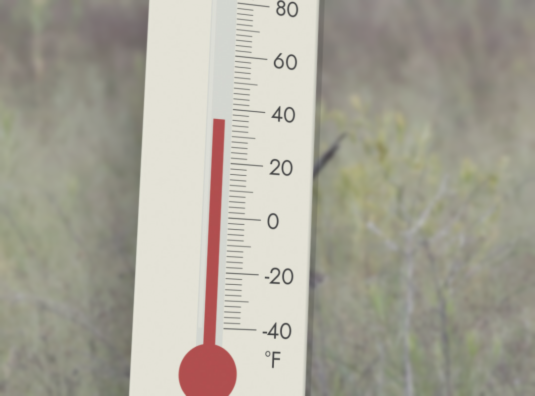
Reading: 36; °F
